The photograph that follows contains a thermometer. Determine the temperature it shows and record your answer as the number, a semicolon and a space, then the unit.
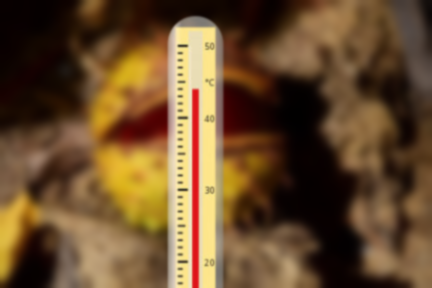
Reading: 44; °C
